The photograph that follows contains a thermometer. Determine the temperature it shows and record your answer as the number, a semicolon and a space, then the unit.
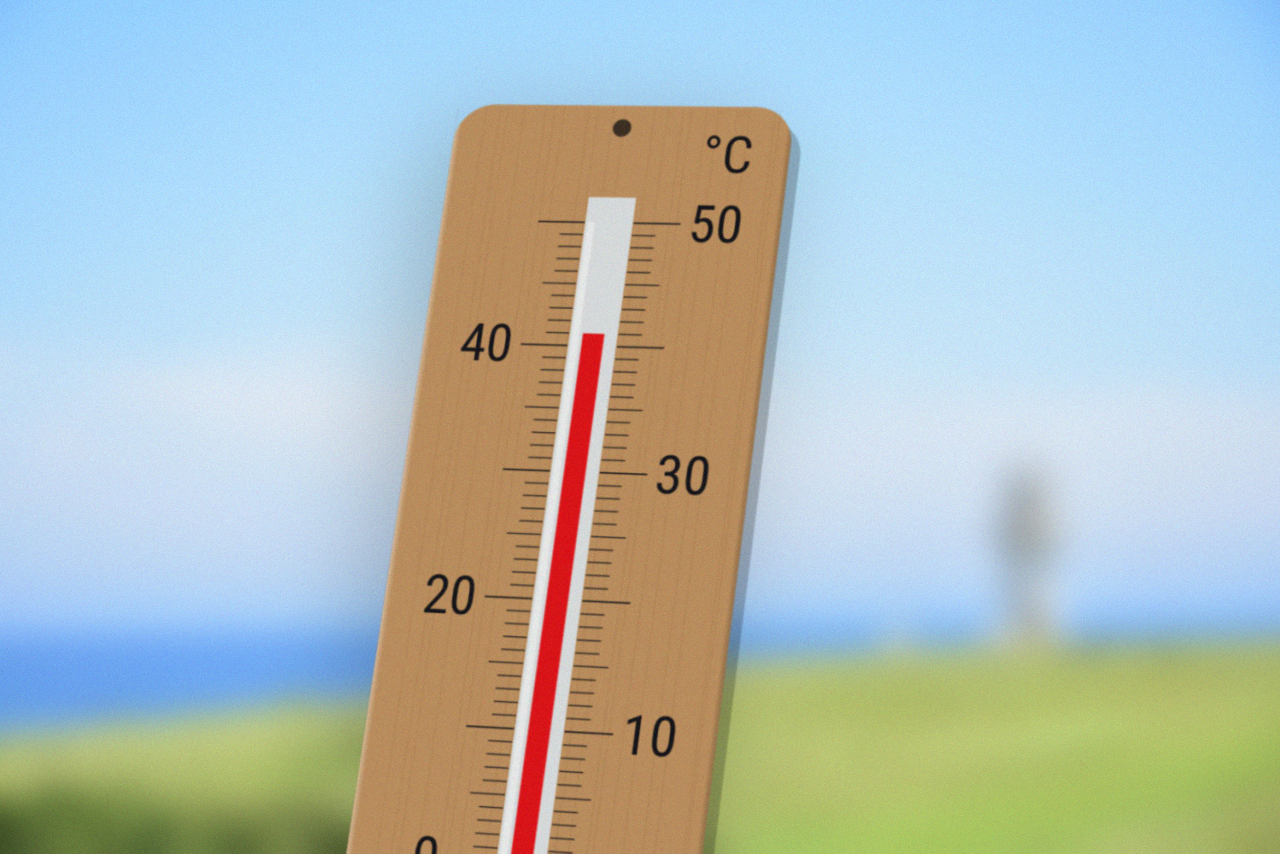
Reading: 41; °C
